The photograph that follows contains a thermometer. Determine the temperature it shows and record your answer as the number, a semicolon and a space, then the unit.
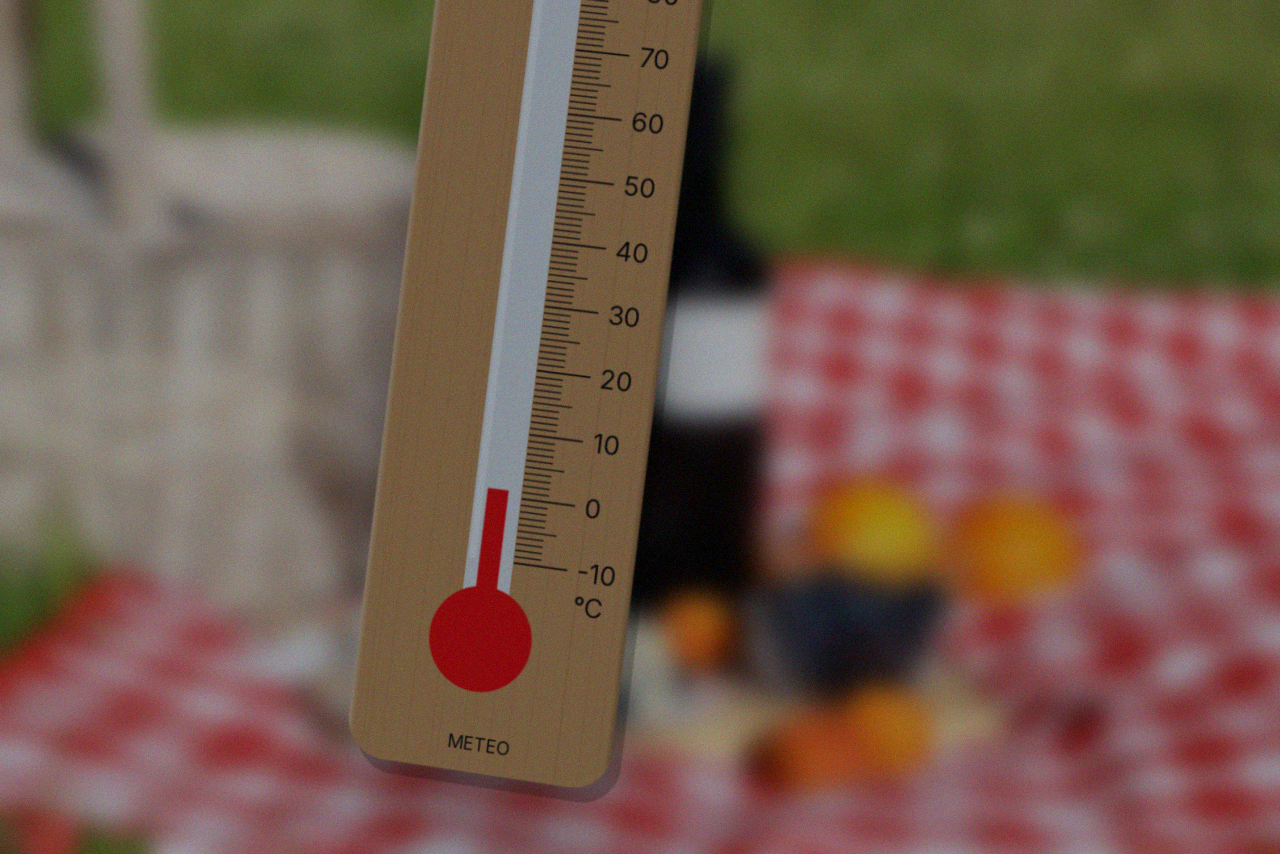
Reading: 1; °C
